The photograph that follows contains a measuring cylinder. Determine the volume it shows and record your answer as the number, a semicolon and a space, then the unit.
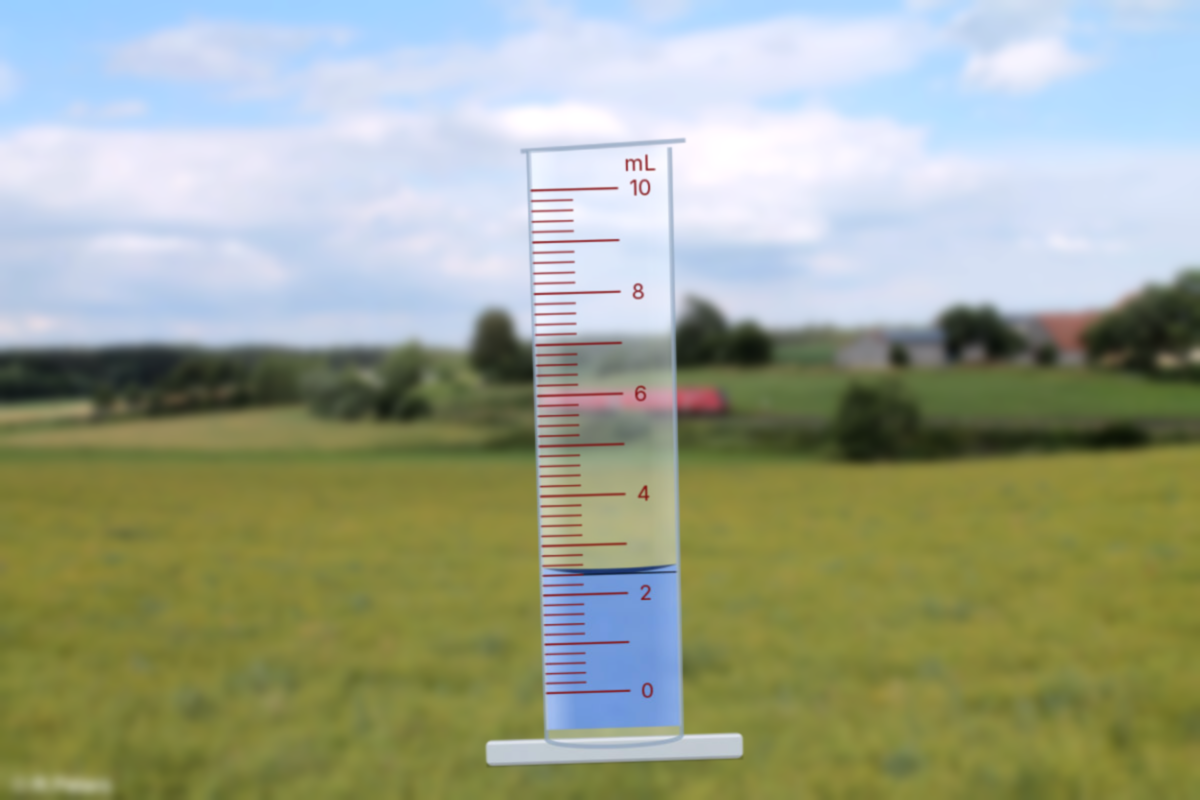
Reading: 2.4; mL
